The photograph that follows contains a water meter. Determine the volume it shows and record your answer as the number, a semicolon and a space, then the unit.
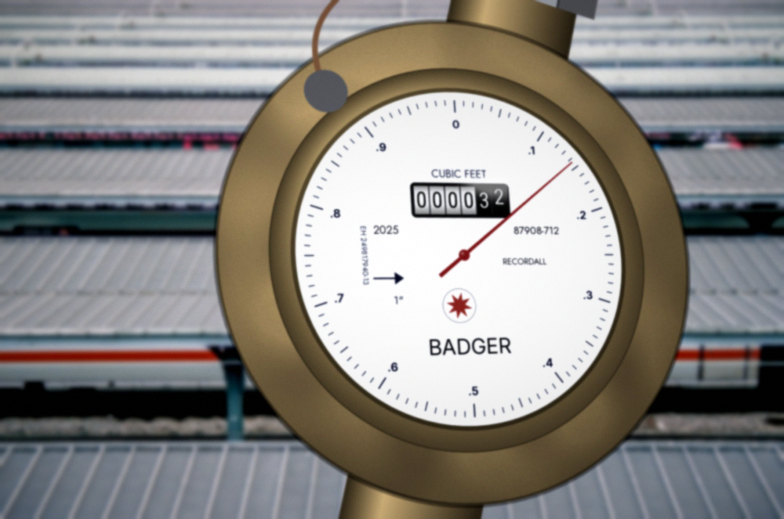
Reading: 32.14; ft³
